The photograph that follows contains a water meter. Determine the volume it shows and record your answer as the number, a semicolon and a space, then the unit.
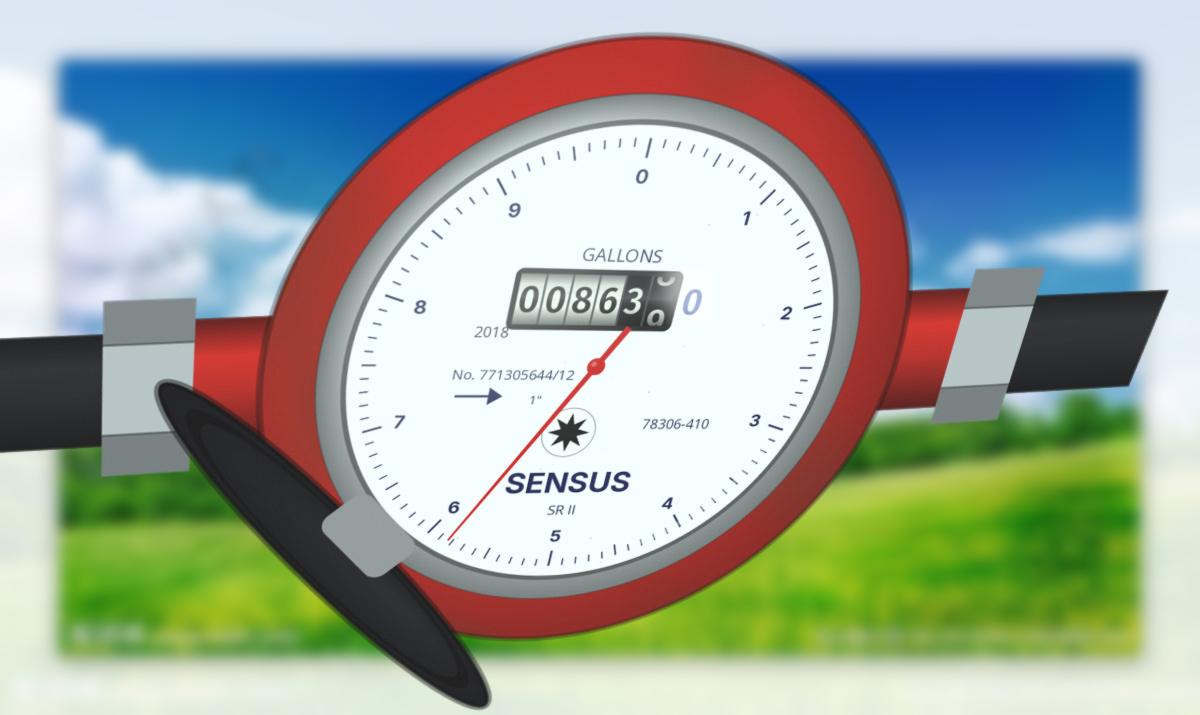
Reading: 86385.8; gal
